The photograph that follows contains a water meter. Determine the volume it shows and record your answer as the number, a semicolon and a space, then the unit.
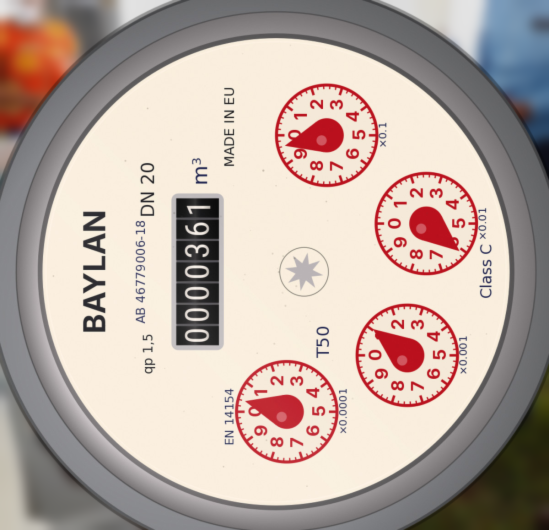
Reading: 360.9610; m³
